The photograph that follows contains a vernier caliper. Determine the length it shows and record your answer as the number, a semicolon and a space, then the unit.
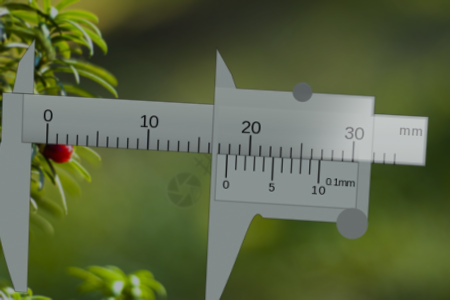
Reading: 17.8; mm
